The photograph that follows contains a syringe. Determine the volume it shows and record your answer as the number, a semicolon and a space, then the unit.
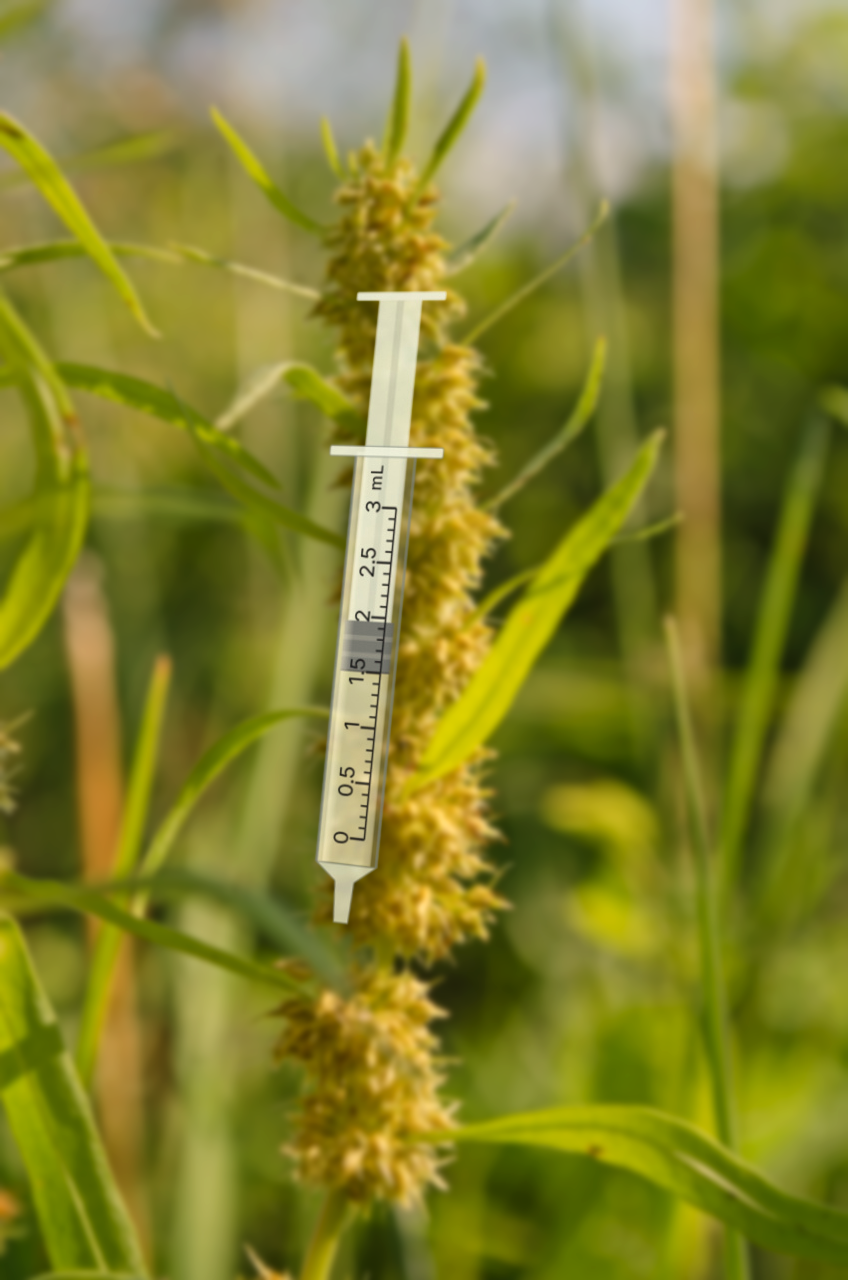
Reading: 1.5; mL
